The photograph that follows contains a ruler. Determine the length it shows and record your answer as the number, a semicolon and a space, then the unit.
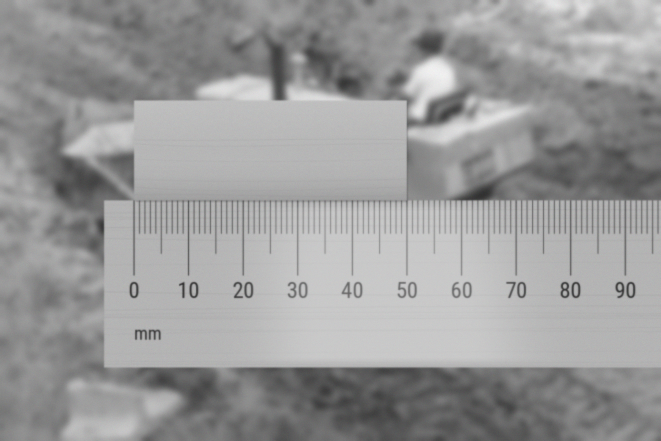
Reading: 50; mm
